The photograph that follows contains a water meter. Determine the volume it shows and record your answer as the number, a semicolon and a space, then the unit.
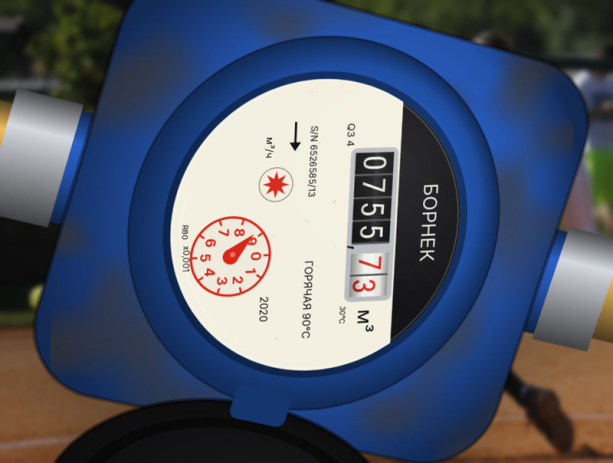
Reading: 755.728; m³
